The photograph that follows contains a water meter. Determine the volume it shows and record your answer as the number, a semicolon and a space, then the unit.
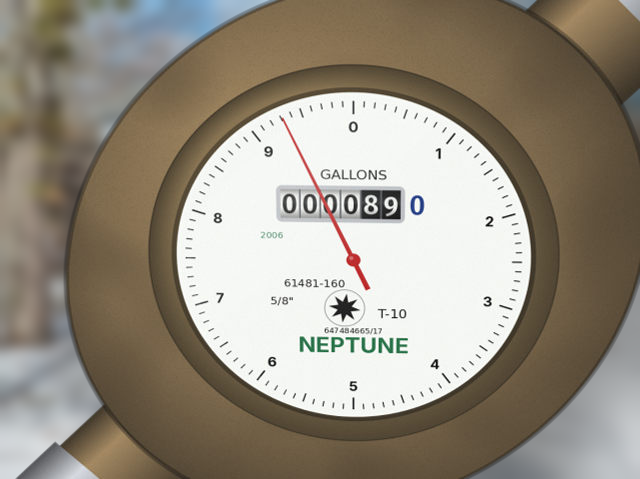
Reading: 889.3; gal
